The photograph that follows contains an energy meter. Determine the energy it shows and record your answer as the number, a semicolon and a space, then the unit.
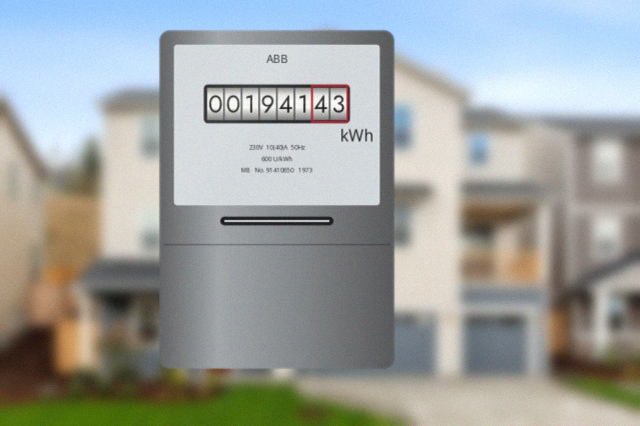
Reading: 1941.43; kWh
